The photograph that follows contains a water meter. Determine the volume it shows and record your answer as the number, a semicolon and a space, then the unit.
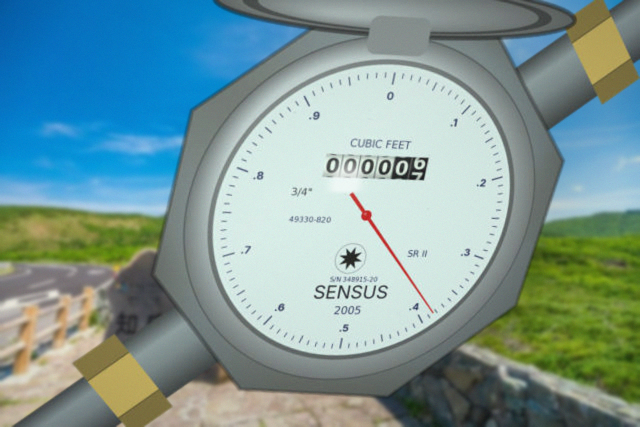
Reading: 6.38; ft³
